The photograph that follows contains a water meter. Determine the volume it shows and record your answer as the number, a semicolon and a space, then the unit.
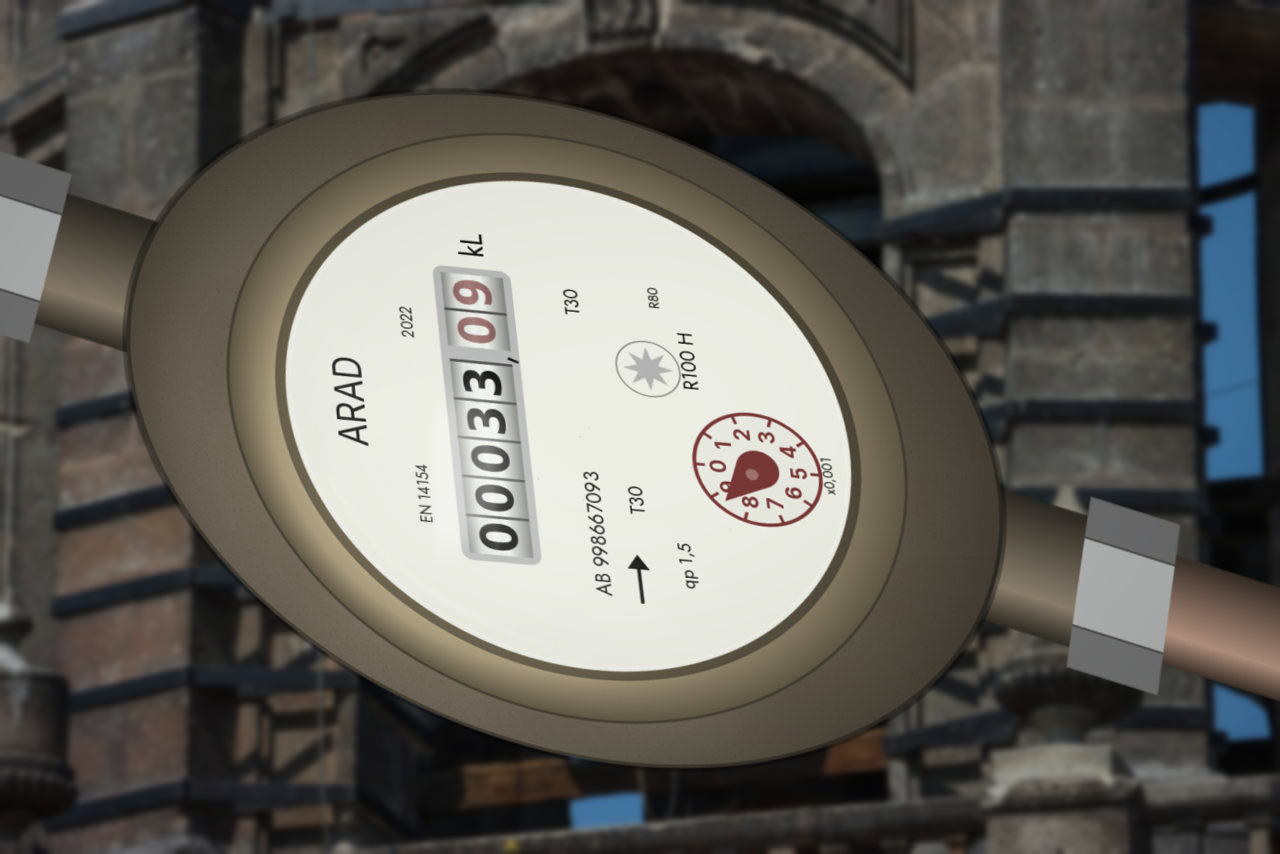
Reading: 33.098; kL
